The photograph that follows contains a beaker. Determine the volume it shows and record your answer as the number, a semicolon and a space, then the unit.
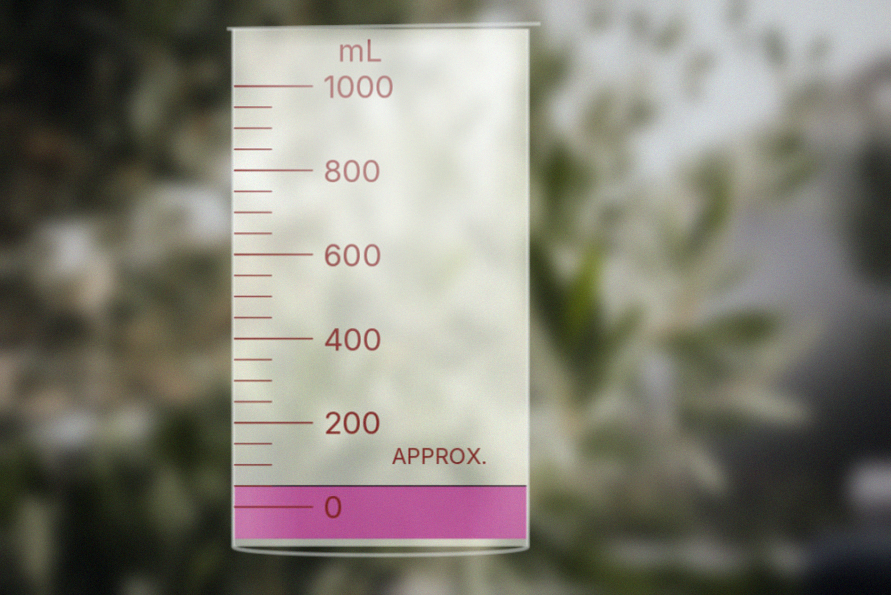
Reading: 50; mL
